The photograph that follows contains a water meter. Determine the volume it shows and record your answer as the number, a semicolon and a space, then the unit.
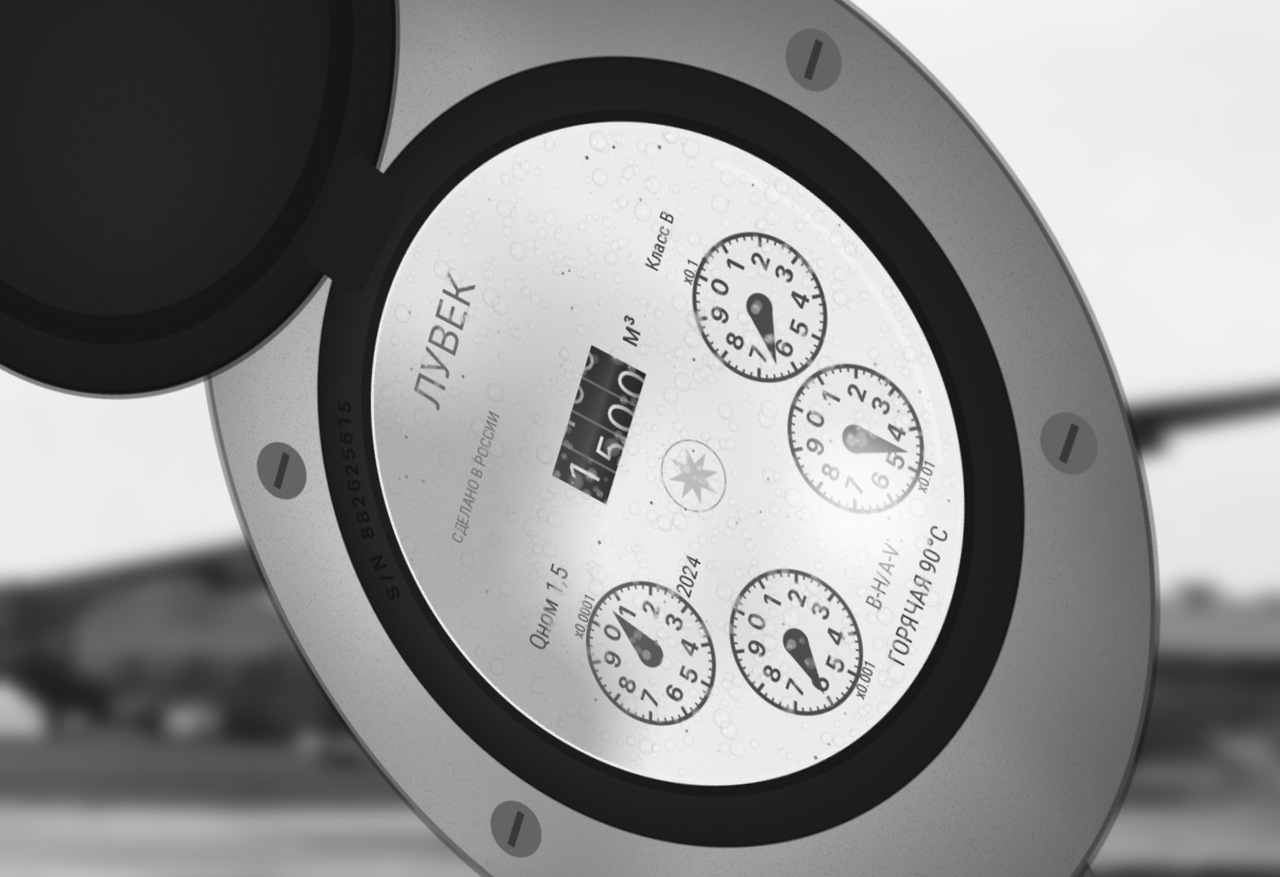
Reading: 1499.6460; m³
